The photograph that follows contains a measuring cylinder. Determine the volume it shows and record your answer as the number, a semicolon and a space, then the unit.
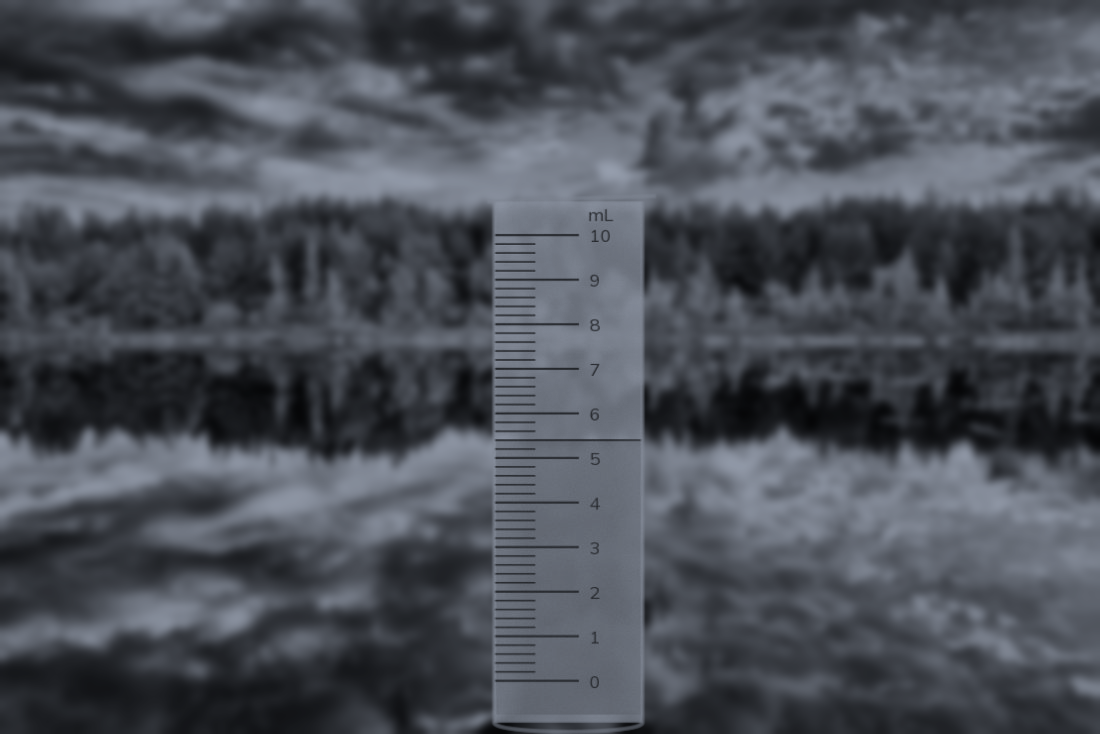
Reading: 5.4; mL
